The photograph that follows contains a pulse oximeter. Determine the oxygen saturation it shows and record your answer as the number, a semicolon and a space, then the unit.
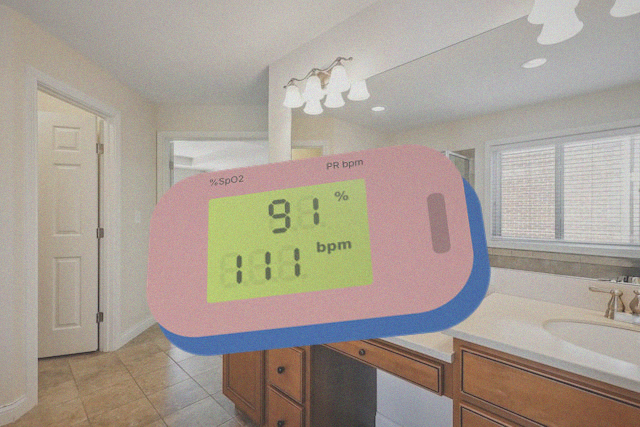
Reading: 91; %
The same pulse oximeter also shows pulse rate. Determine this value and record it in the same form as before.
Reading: 111; bpm
